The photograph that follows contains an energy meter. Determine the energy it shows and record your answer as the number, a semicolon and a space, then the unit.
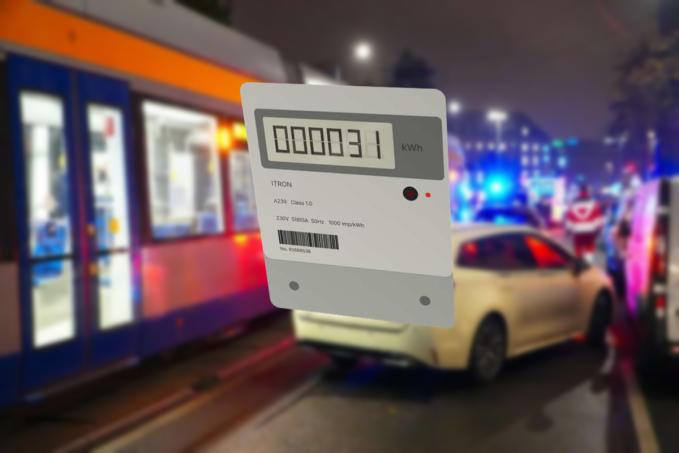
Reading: 31; kWh
